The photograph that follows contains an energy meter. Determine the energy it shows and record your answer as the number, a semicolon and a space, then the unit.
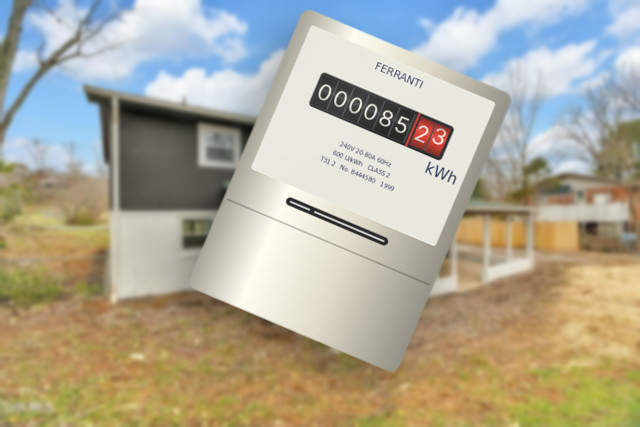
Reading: 85.23; kWh
